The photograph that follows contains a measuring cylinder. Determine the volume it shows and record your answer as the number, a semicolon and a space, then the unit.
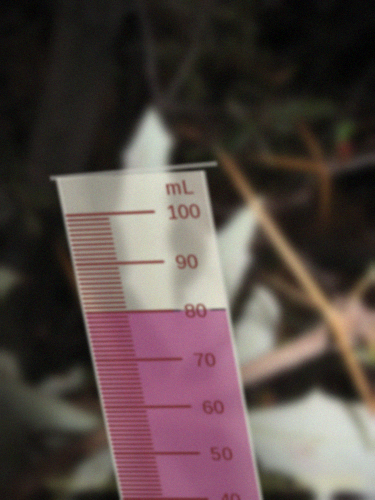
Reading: 80; mL
